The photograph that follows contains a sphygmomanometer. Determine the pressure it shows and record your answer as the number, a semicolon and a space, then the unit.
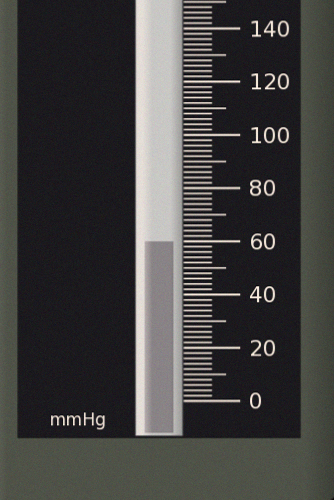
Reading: 60; mmHg
